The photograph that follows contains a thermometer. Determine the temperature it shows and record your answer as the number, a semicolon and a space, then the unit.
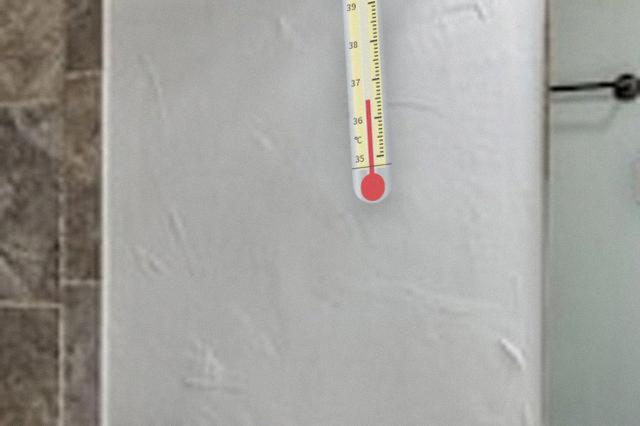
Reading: 36.5; °C
